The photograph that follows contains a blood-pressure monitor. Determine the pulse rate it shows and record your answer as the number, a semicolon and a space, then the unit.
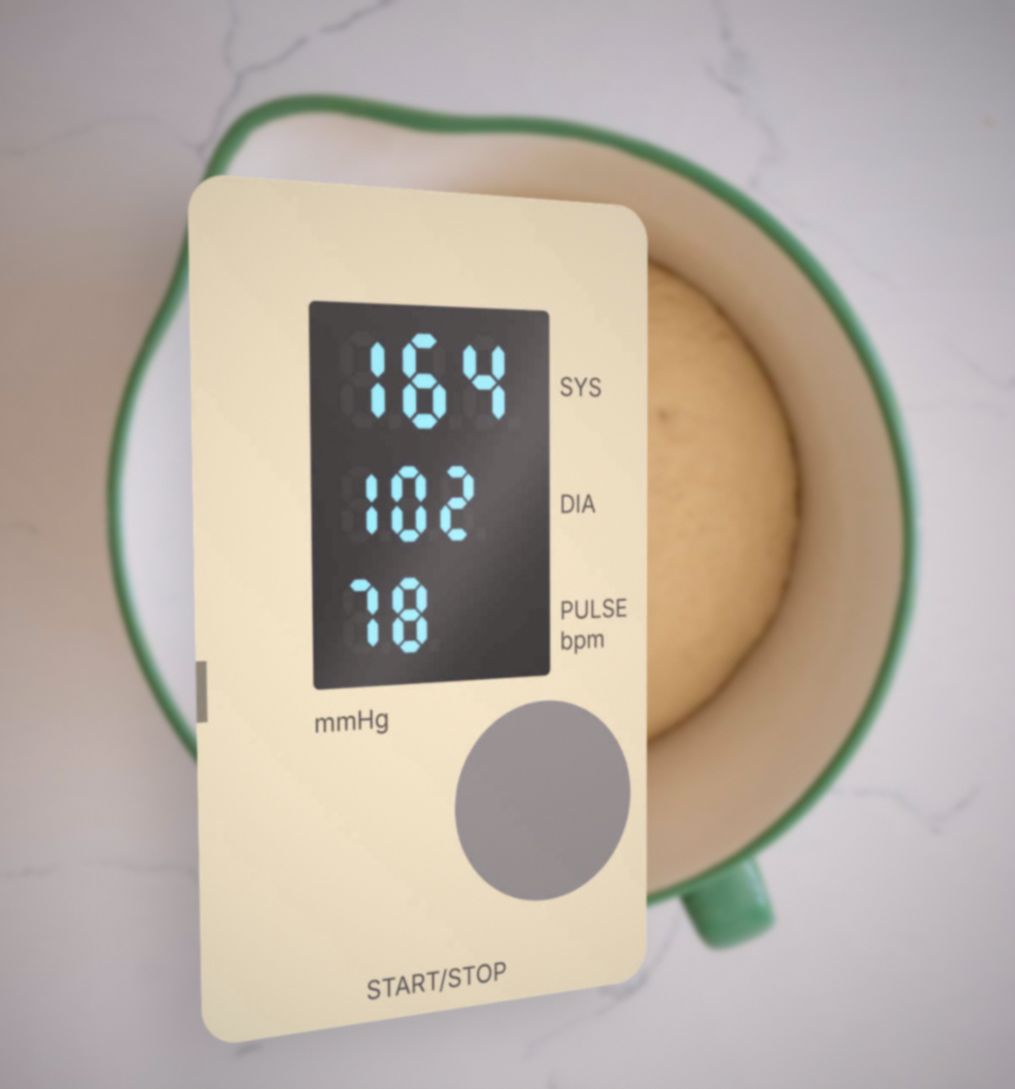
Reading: 78; bpm
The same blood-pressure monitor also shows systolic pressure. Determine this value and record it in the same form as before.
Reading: 164; mmHg
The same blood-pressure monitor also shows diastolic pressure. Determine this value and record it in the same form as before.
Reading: 102; mmHg
